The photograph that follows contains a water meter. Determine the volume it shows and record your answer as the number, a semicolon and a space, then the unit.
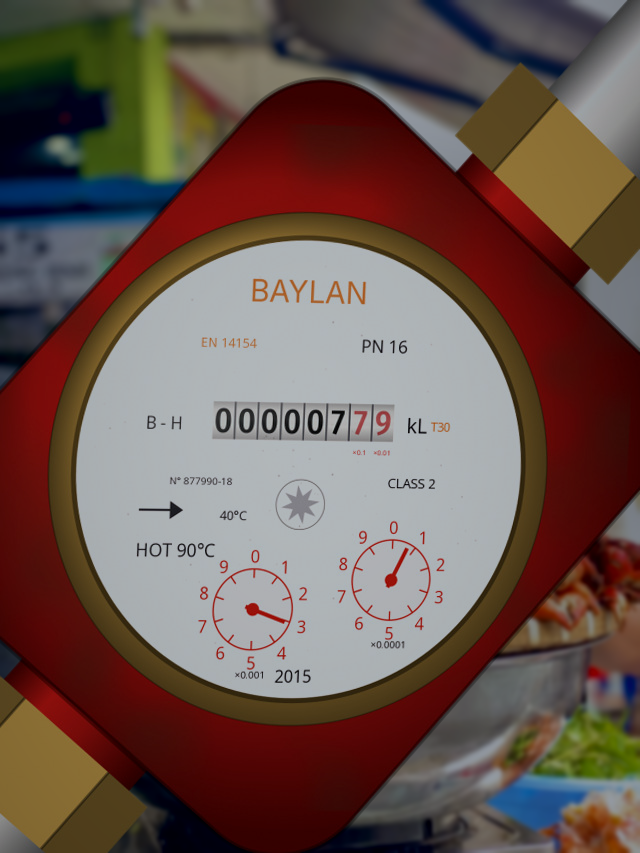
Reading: 7.7930; kL
